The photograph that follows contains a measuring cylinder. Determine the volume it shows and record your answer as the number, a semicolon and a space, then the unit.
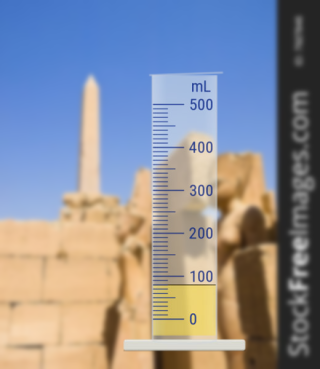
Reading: 80; mL
